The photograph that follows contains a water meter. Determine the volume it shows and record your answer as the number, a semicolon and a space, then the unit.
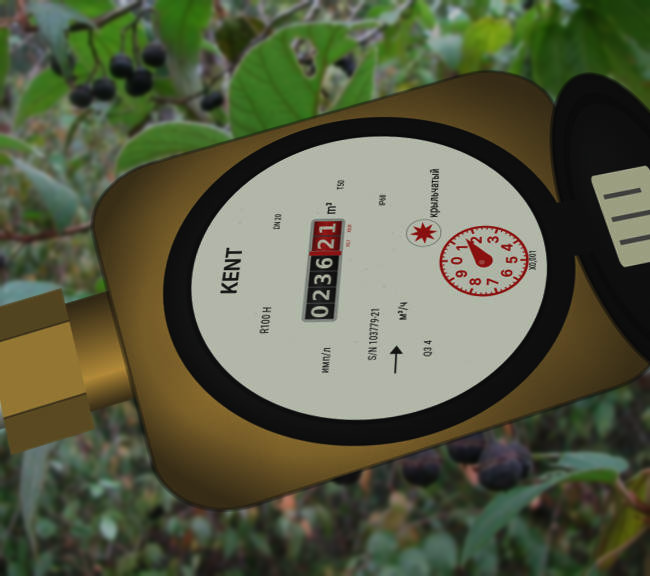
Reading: 236.211; m³
